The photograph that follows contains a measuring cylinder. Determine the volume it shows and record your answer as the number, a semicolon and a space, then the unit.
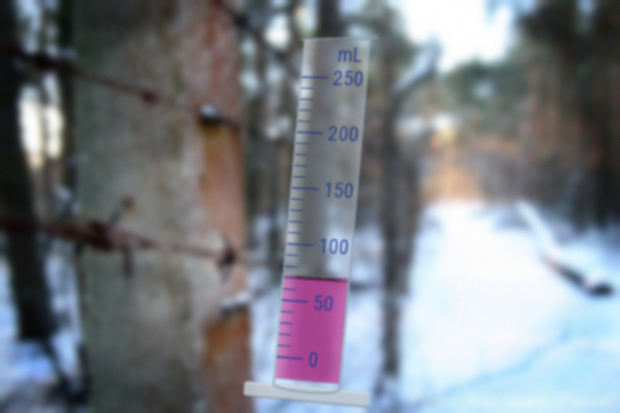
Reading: 70; mL
